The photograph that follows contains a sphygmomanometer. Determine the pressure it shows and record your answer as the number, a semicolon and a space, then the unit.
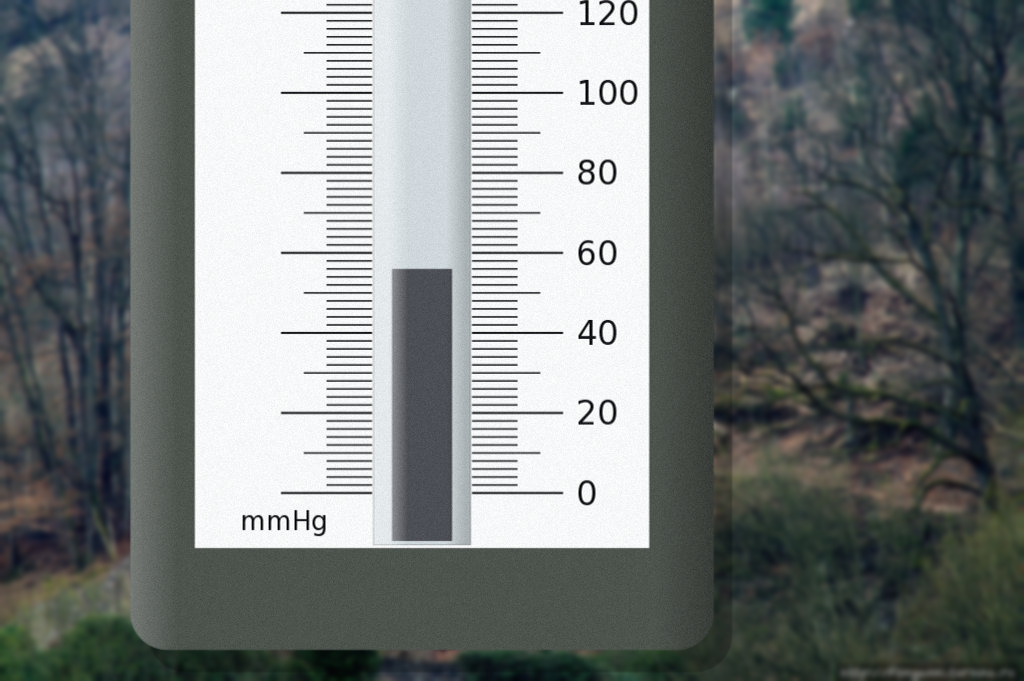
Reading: 56; mmHg
